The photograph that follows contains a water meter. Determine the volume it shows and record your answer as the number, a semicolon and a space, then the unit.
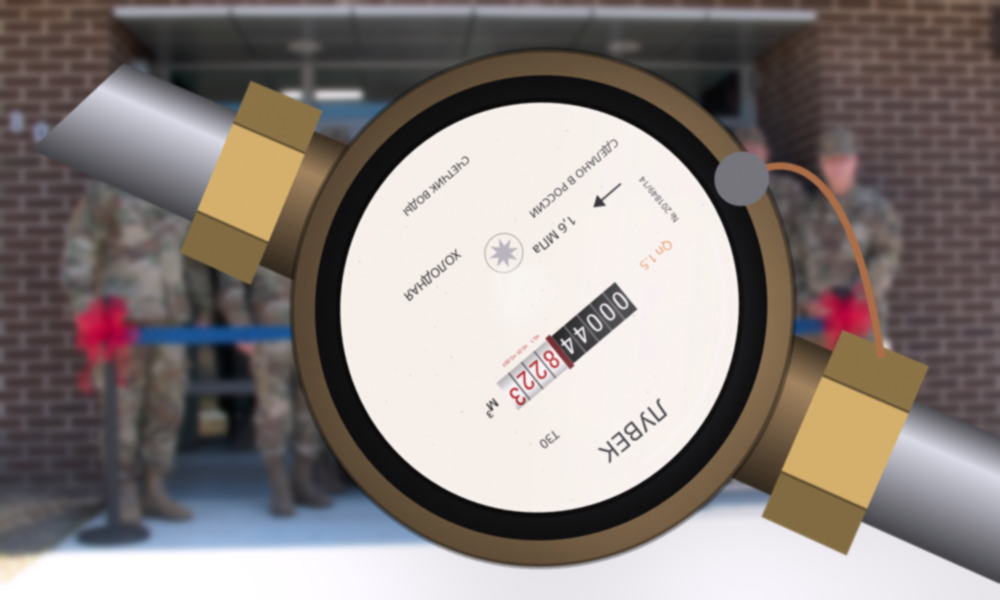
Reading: 44.8223; m³
